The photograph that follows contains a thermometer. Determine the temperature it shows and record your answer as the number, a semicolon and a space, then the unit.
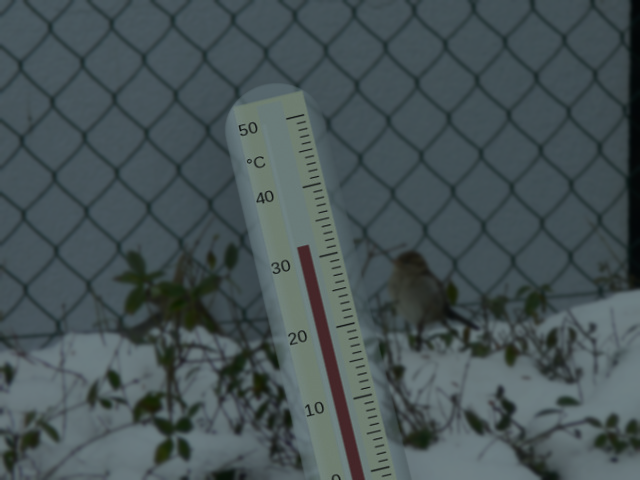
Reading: 32; °C
